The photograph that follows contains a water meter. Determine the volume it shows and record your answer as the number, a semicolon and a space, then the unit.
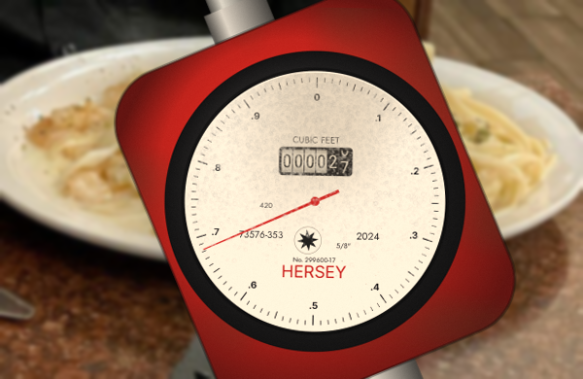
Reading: 26.68; ft³
